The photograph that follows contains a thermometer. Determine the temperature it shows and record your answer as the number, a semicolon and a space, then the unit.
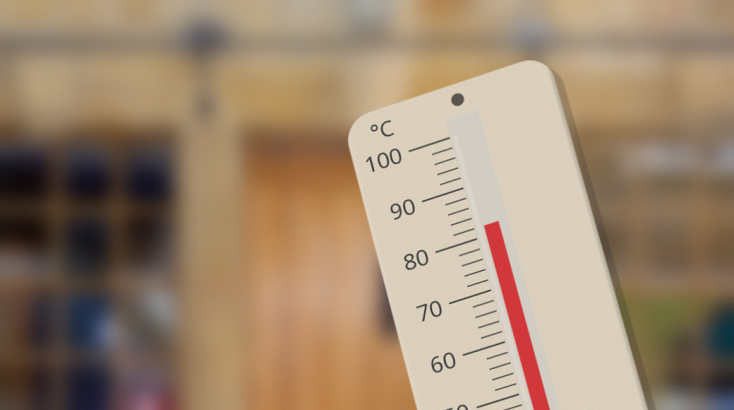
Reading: 82; °C
